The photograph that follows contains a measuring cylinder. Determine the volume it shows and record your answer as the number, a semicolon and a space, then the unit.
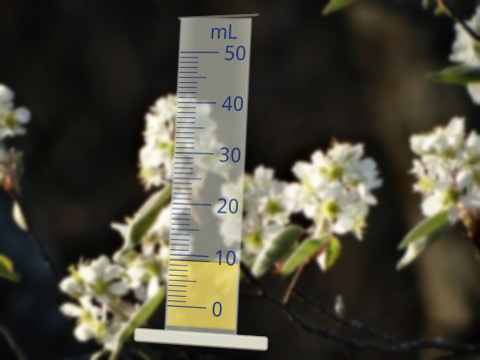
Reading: 9; mL
